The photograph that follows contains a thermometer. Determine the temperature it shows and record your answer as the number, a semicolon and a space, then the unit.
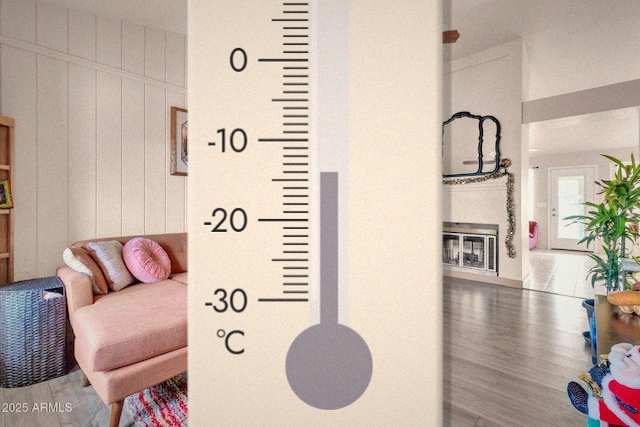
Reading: -14; °C
